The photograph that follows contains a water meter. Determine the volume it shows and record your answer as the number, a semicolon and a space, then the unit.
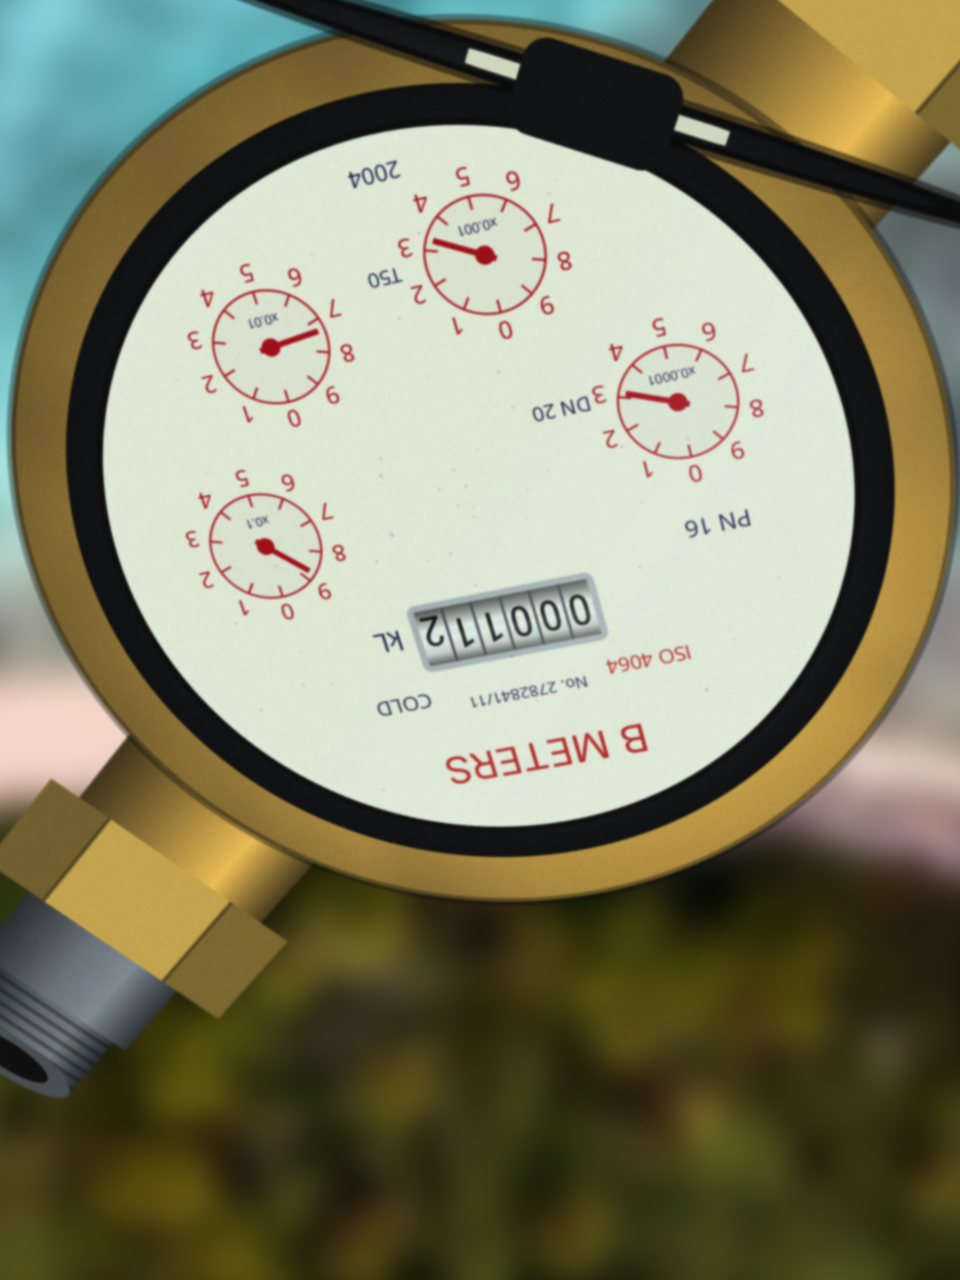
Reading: 111.8733; kL
